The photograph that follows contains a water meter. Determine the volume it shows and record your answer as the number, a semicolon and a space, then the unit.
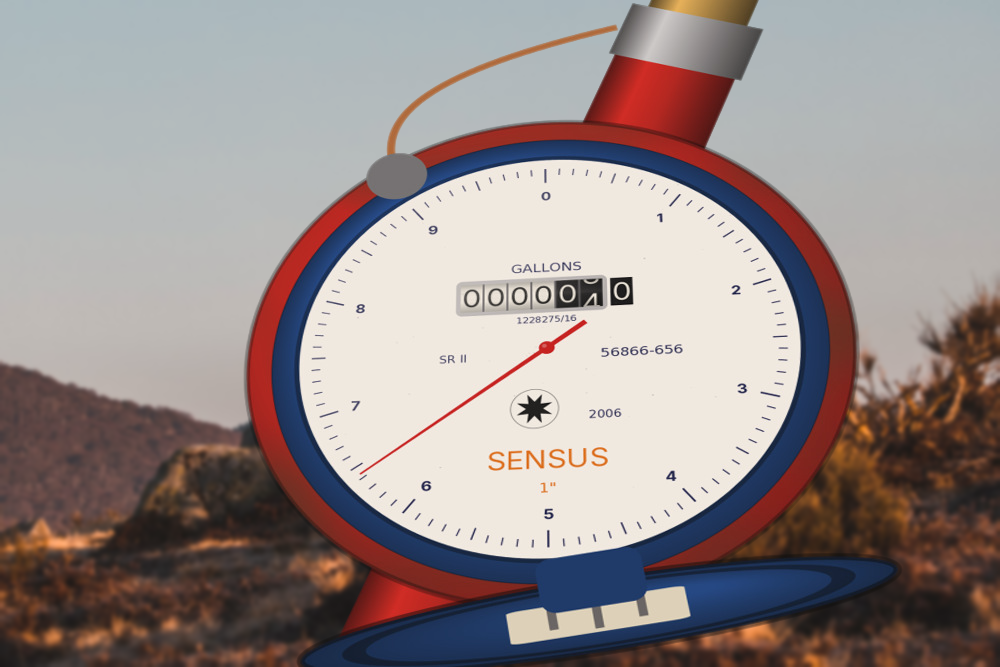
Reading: 36.4; gal
